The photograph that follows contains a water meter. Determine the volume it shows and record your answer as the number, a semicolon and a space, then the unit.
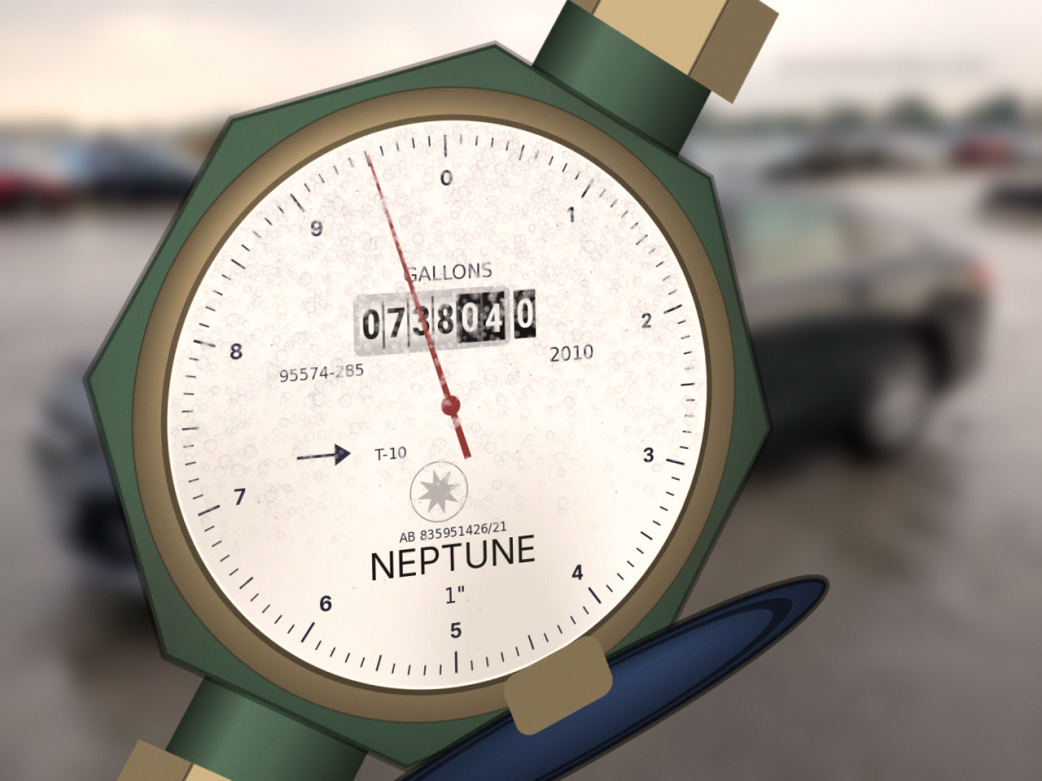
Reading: 738039.5; gal
